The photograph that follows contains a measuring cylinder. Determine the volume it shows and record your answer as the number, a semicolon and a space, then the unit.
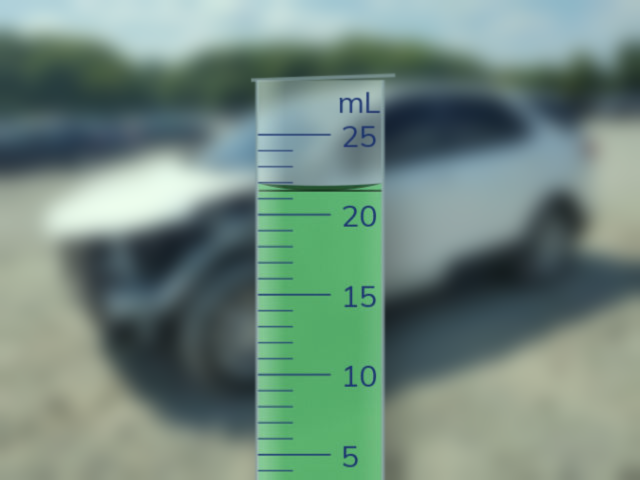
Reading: 21.5; mL
